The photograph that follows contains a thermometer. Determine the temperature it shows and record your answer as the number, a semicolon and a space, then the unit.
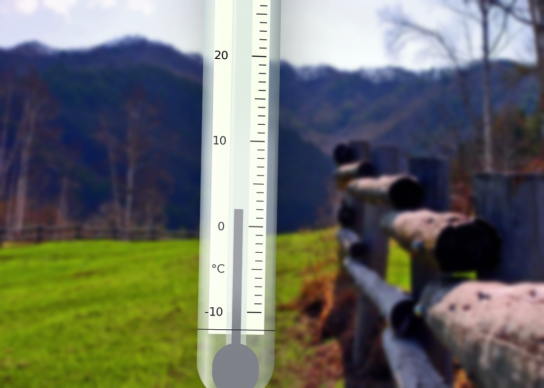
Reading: 2; °C
